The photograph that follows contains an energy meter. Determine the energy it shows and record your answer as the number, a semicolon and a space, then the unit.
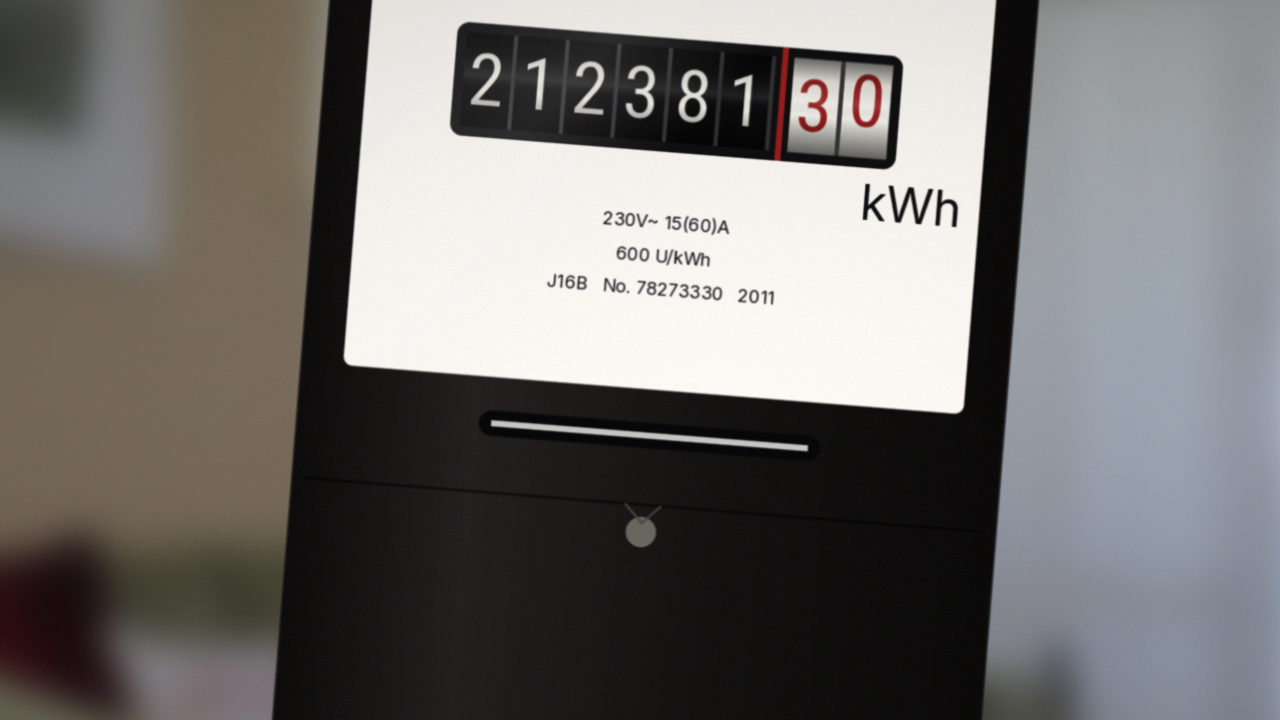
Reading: 212381.30; kWh
